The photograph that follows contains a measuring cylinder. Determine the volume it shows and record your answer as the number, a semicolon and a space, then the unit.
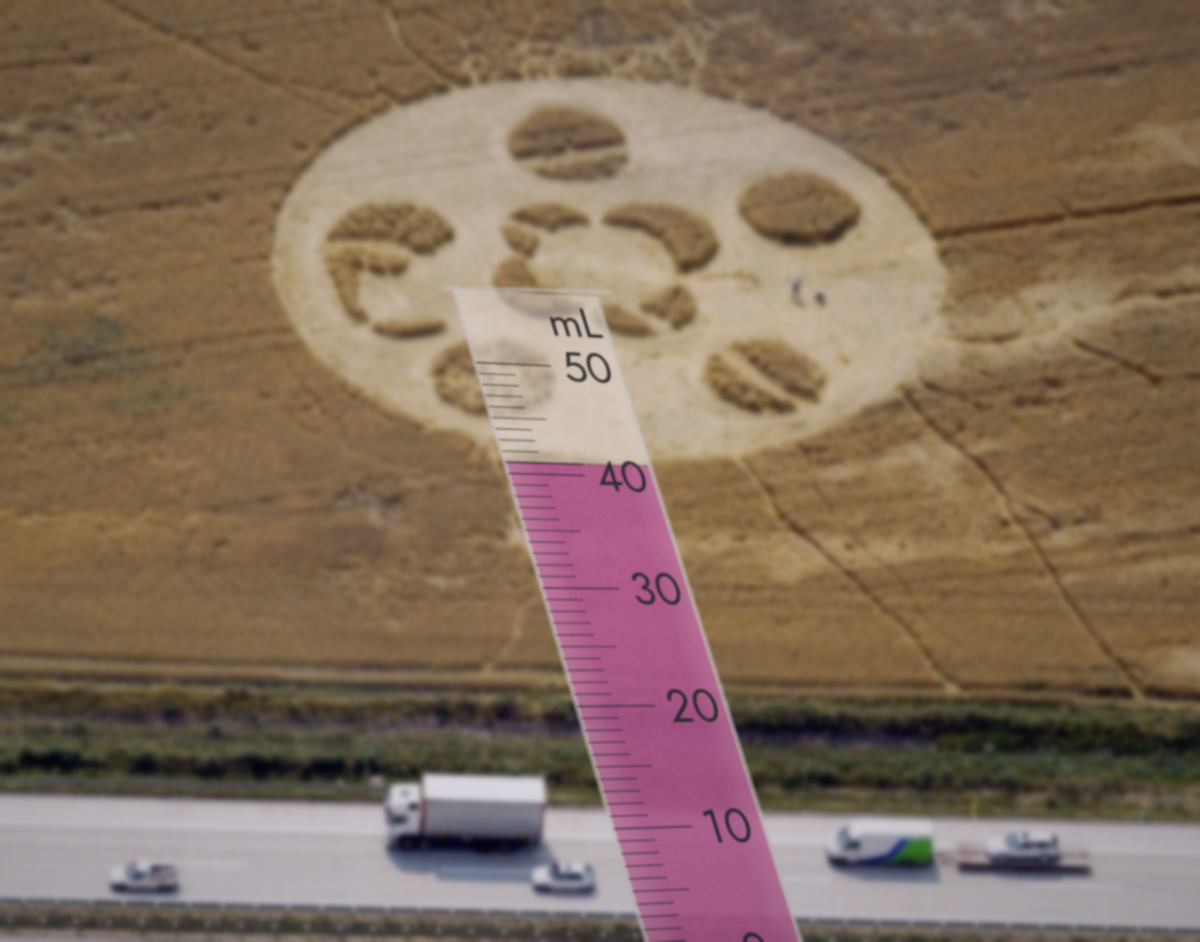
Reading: 41; mL
